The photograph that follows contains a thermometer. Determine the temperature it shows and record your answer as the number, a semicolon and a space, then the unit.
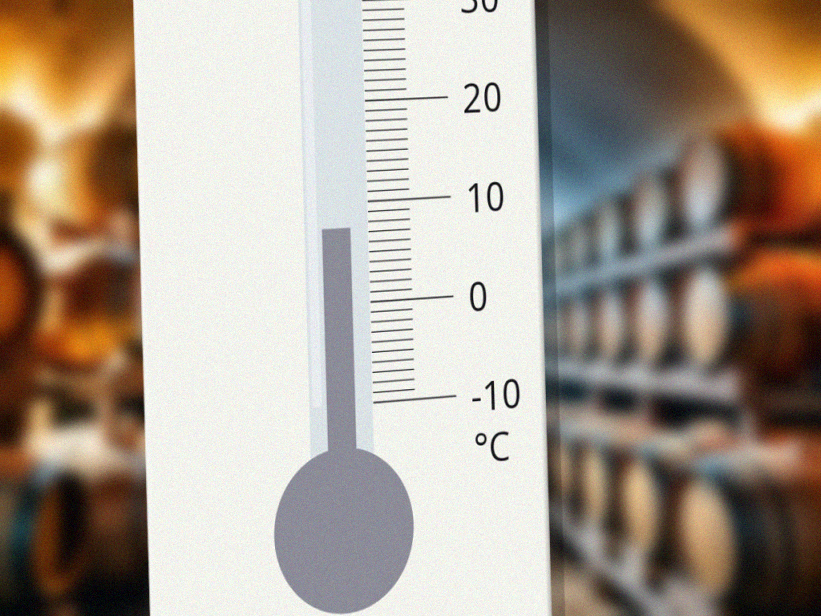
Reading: 7.5; °C
